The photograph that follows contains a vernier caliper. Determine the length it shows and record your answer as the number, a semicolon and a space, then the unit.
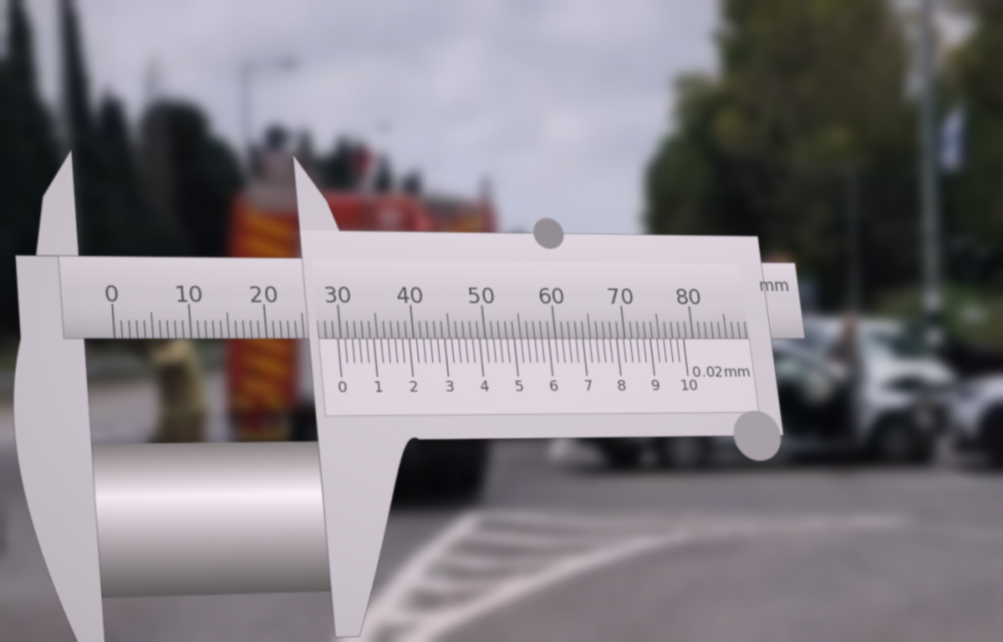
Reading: 29.6; mm
